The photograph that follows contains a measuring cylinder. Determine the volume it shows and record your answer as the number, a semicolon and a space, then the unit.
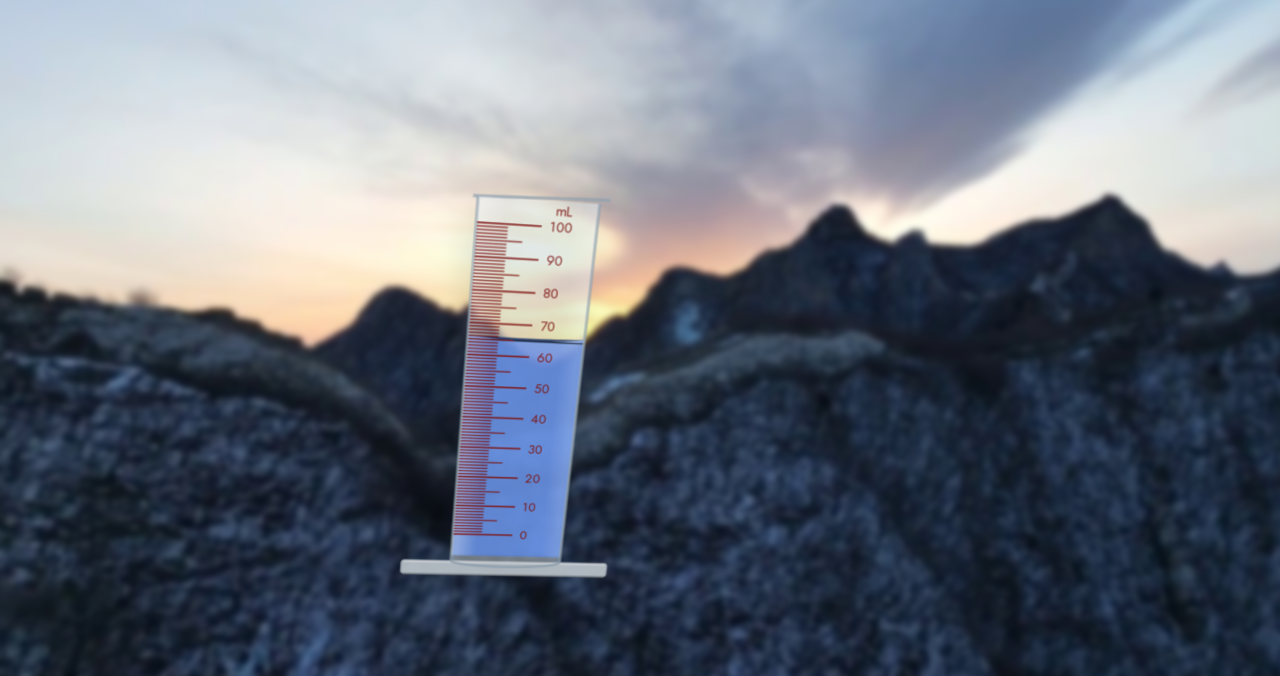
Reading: 65; mL
